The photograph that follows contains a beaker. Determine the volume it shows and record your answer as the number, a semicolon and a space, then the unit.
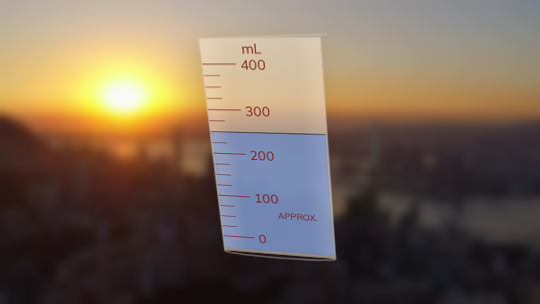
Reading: 250; mL
